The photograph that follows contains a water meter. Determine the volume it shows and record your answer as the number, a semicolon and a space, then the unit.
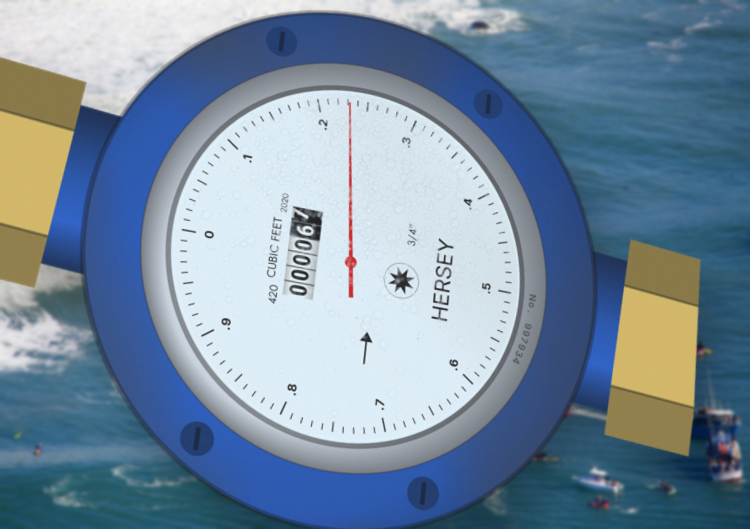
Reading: 67.23; ft³
